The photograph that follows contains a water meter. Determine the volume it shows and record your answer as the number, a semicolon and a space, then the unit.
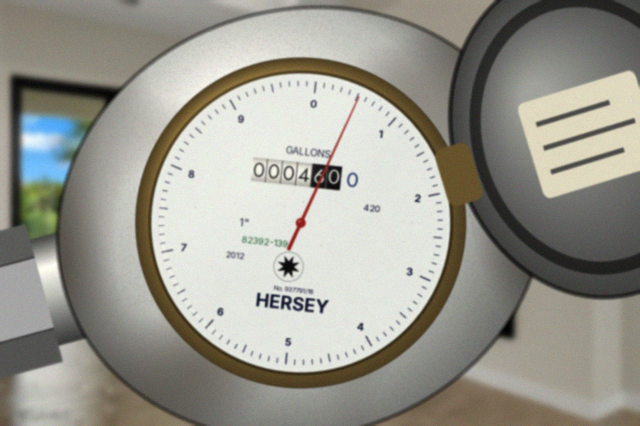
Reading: 4600.5; gal
